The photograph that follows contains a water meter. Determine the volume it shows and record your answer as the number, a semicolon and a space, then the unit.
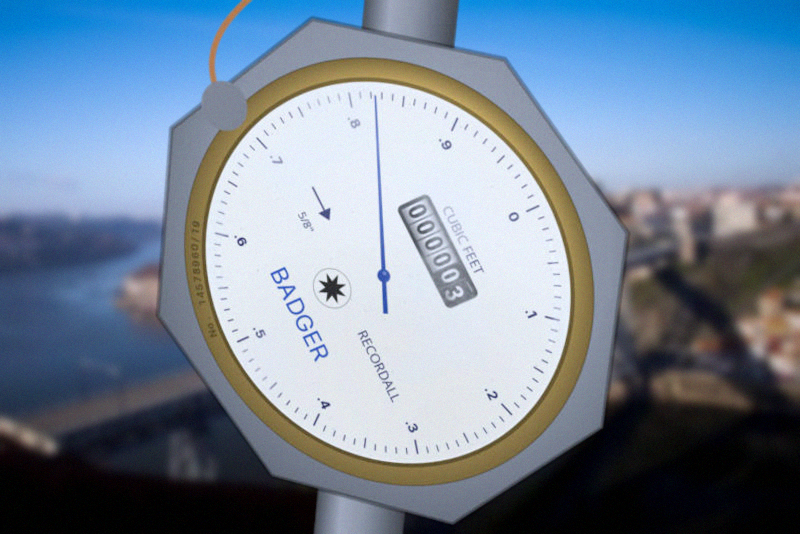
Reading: 2.82; ft³
